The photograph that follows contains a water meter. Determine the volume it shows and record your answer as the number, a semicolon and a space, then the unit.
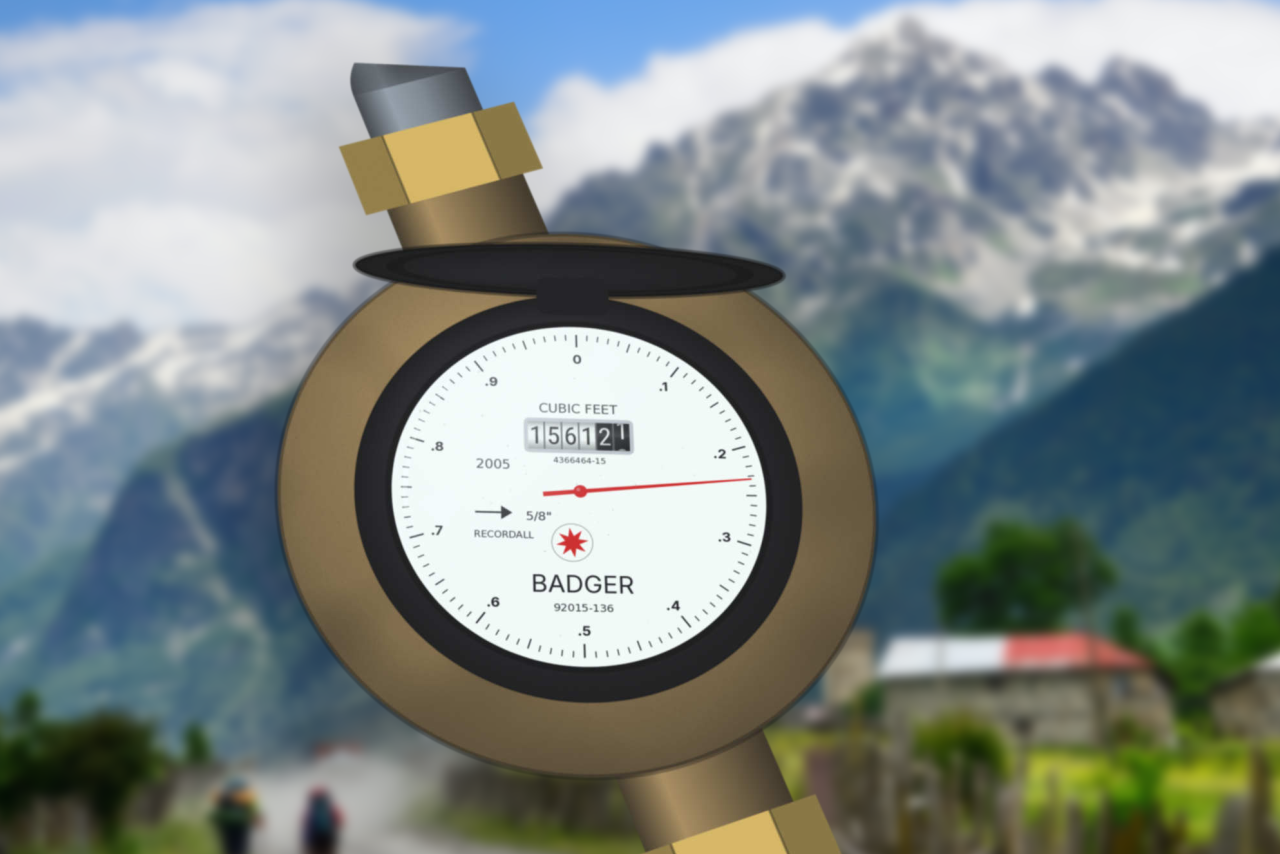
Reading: 156121.23; ft³
